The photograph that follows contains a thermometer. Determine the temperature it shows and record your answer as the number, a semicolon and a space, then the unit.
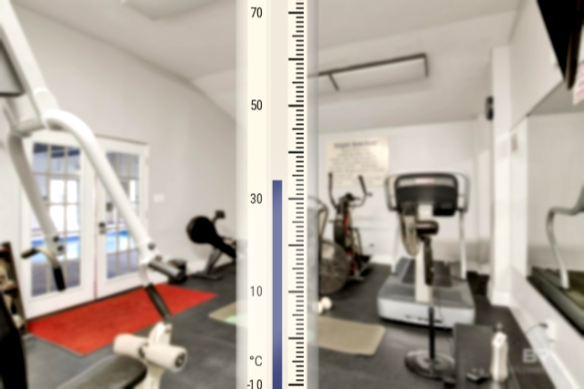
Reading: 34; °C
